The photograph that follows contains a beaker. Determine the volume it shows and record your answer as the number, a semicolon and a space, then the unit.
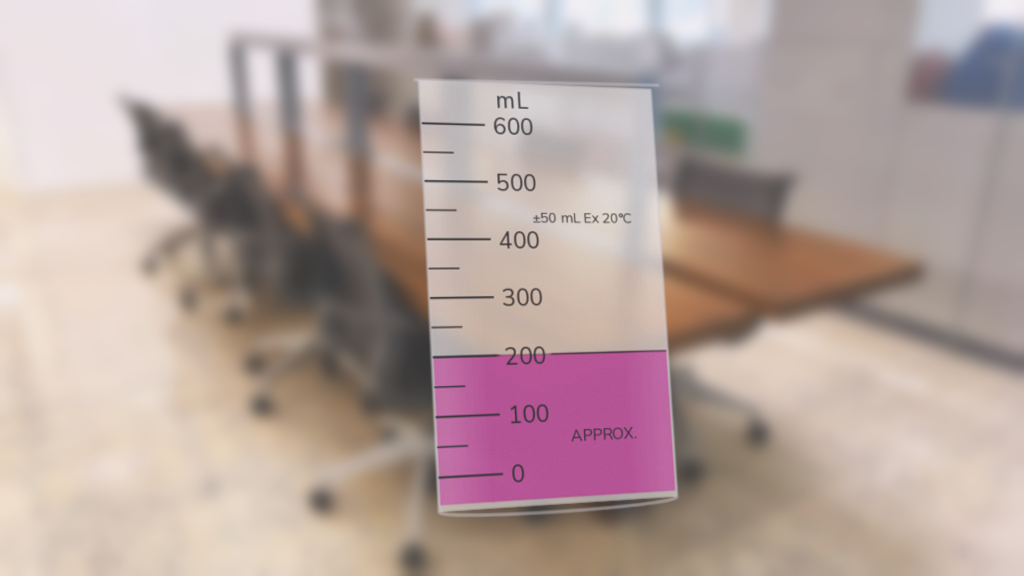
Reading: 200; mL
